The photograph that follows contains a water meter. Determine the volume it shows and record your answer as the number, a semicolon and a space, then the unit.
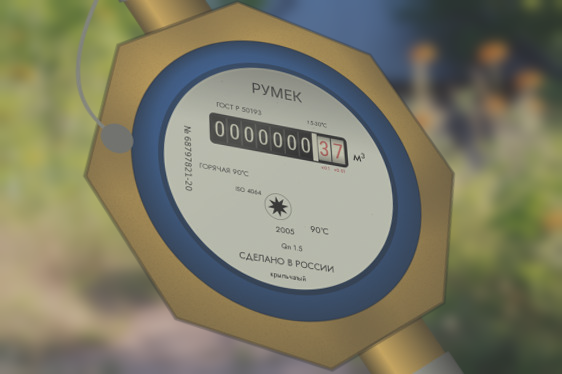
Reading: 0.37; m³
